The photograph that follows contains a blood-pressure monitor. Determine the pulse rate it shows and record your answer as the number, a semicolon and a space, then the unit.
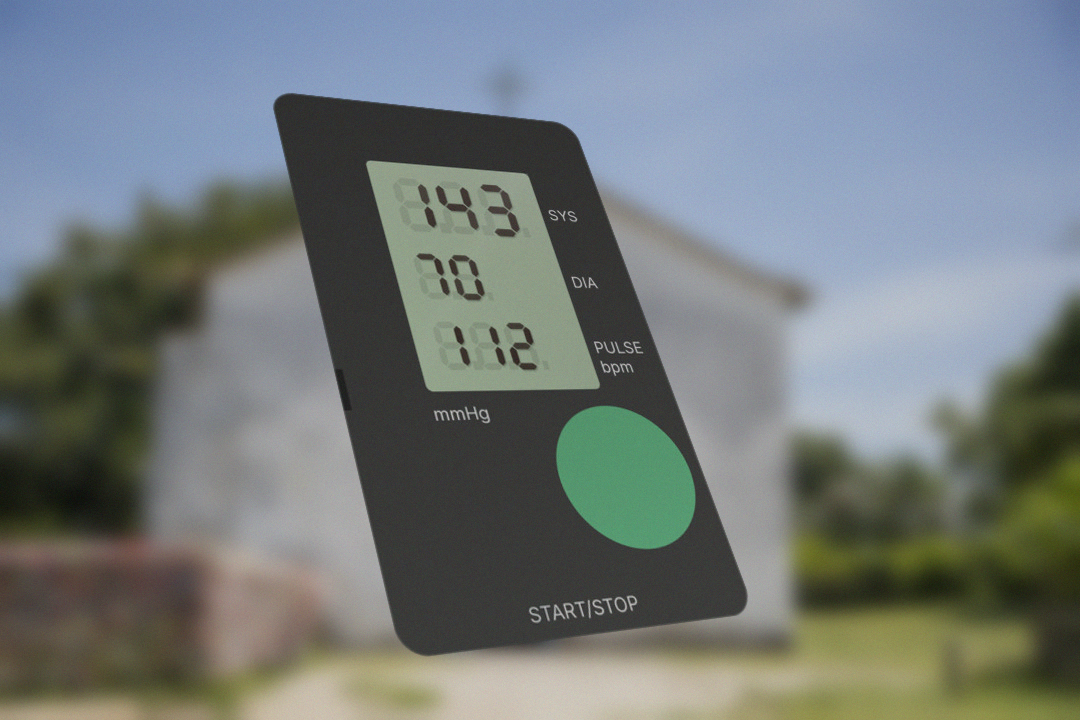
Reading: 112; bpm
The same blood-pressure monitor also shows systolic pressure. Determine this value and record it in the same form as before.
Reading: 143; mmHg
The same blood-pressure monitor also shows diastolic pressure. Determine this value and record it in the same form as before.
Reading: 70; mmHg
